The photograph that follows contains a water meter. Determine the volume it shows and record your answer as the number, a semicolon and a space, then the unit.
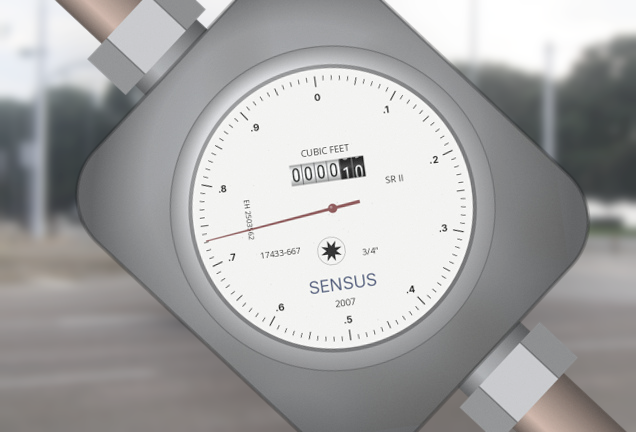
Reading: 9.73; ft³
